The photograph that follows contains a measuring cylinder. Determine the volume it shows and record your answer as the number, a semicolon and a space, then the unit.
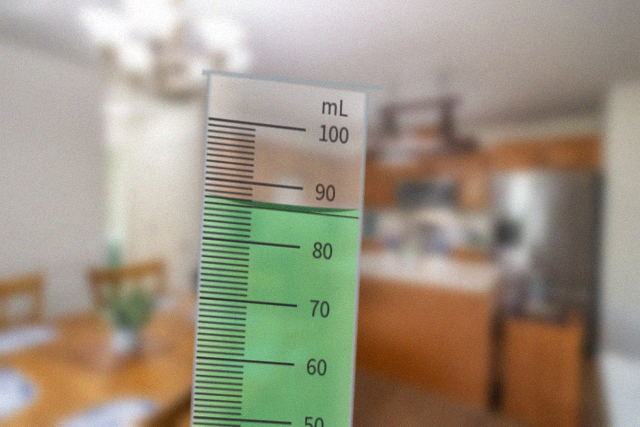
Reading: 86; mL
